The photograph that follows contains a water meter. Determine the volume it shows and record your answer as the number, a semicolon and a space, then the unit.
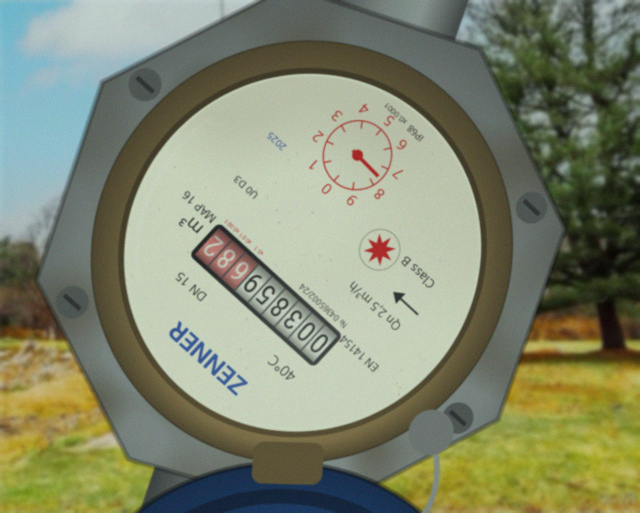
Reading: 3859.6827; m³
